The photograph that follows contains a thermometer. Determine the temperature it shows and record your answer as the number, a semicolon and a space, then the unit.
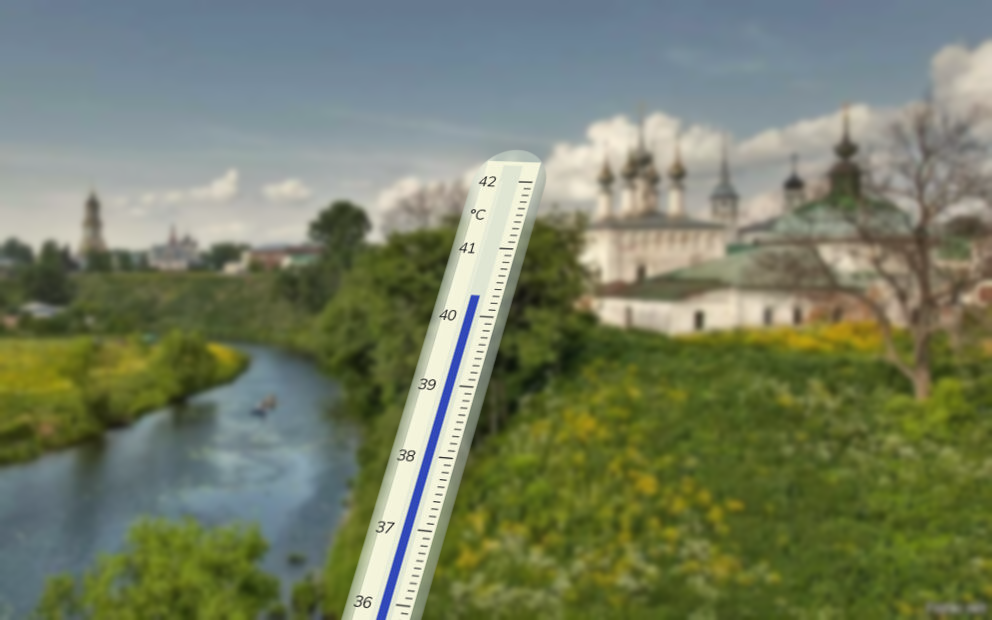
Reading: 40.3; °C
